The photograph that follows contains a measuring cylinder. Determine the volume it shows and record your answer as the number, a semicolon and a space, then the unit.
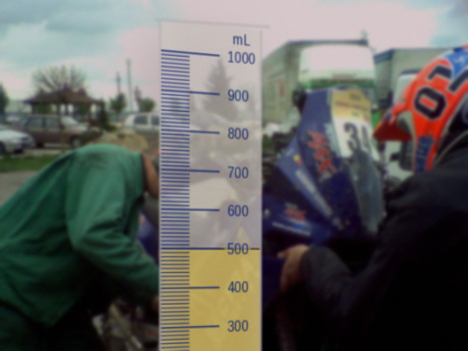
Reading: 500; mL
